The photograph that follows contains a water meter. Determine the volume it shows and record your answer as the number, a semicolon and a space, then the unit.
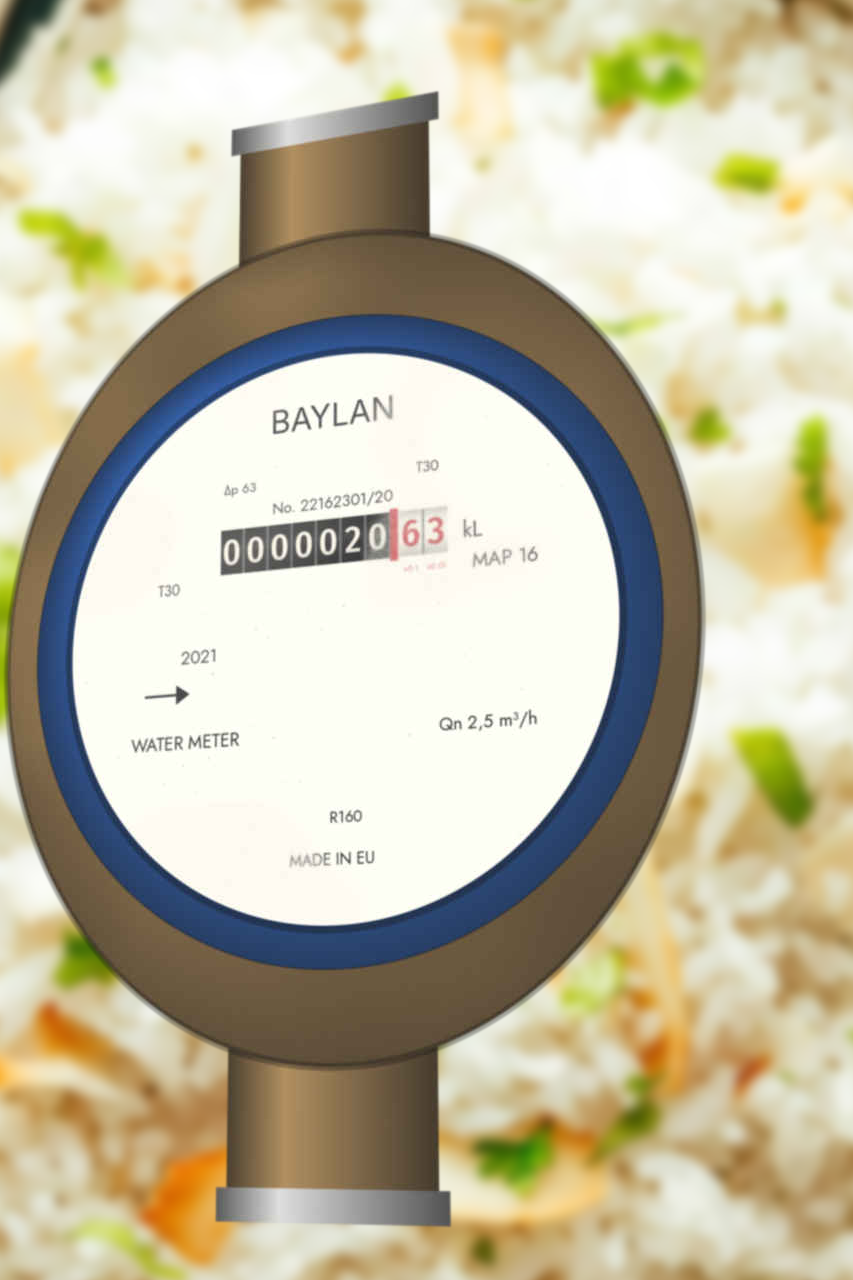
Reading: 20.63; kL
